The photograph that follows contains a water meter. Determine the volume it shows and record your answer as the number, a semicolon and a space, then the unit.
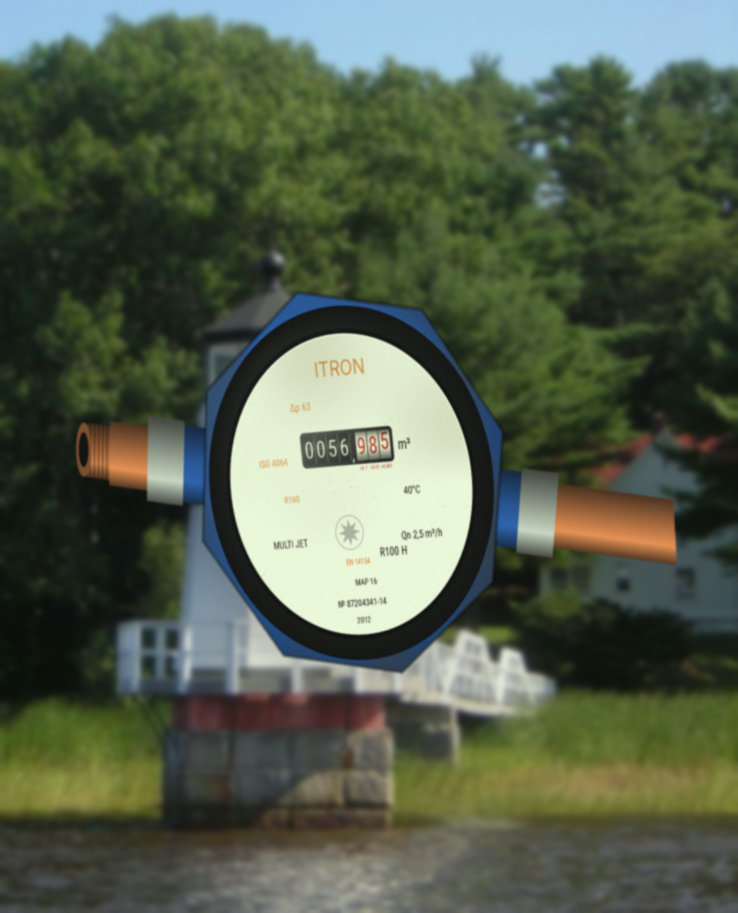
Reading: 56.985; m³
